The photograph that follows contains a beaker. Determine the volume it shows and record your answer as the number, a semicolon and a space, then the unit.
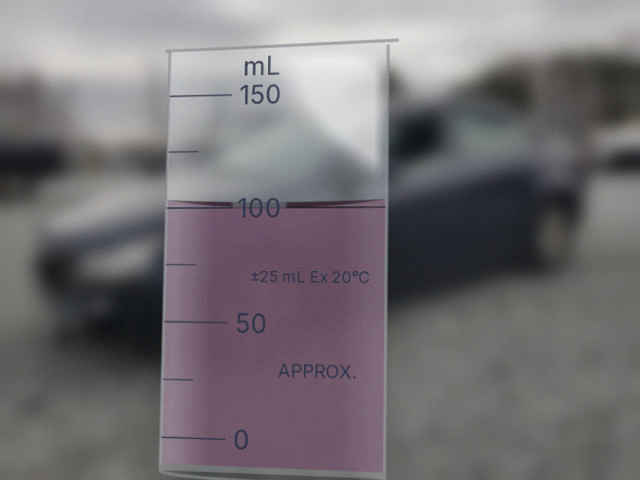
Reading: 100; mL
